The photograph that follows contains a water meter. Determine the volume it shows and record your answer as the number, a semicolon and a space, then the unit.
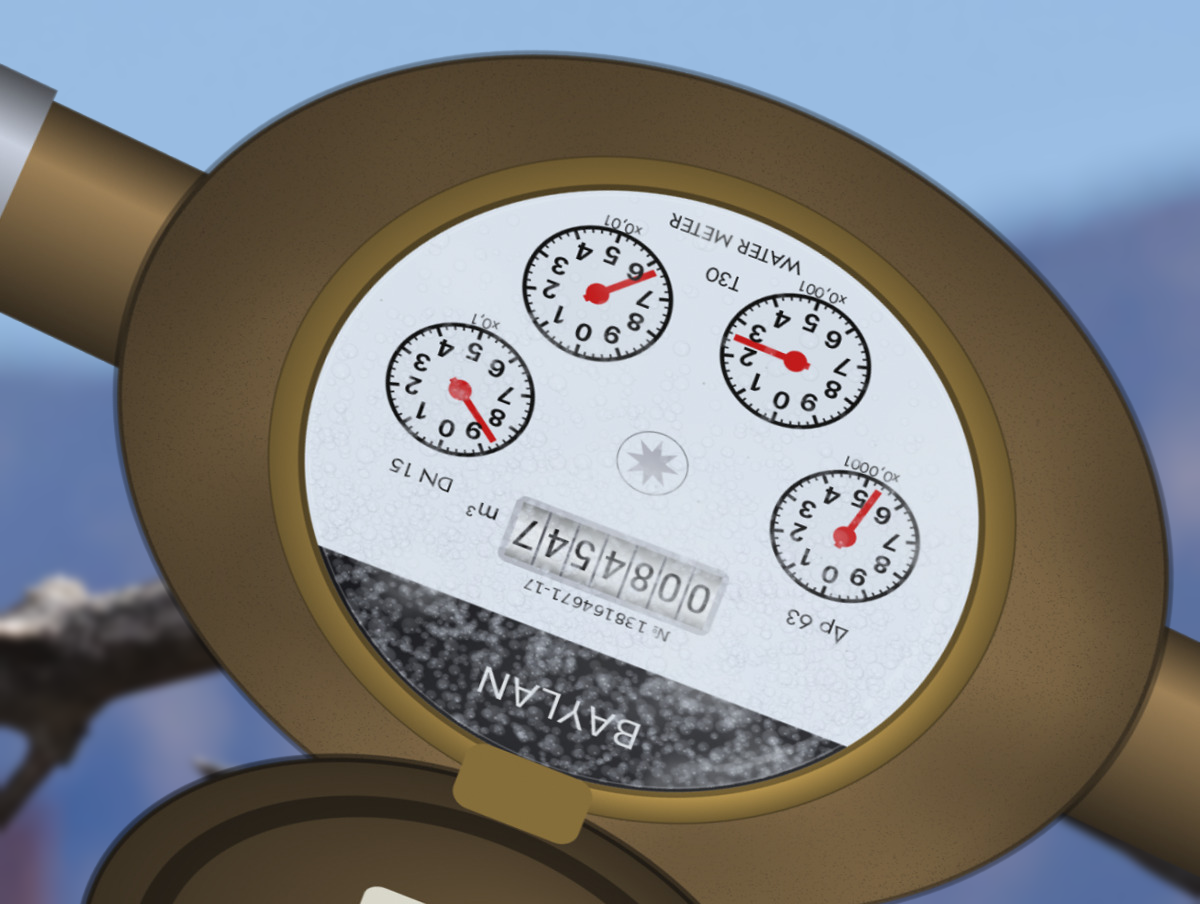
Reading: 84547.8625; m³
